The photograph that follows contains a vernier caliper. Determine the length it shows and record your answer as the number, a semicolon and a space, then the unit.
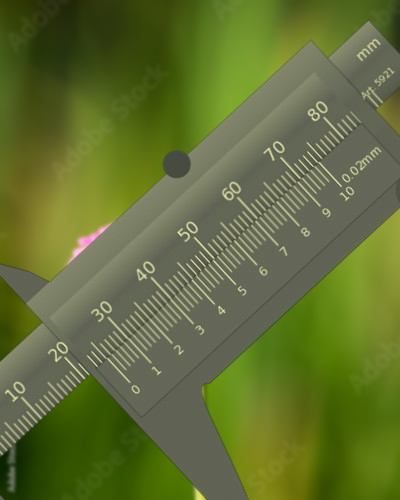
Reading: 25.2; mm
